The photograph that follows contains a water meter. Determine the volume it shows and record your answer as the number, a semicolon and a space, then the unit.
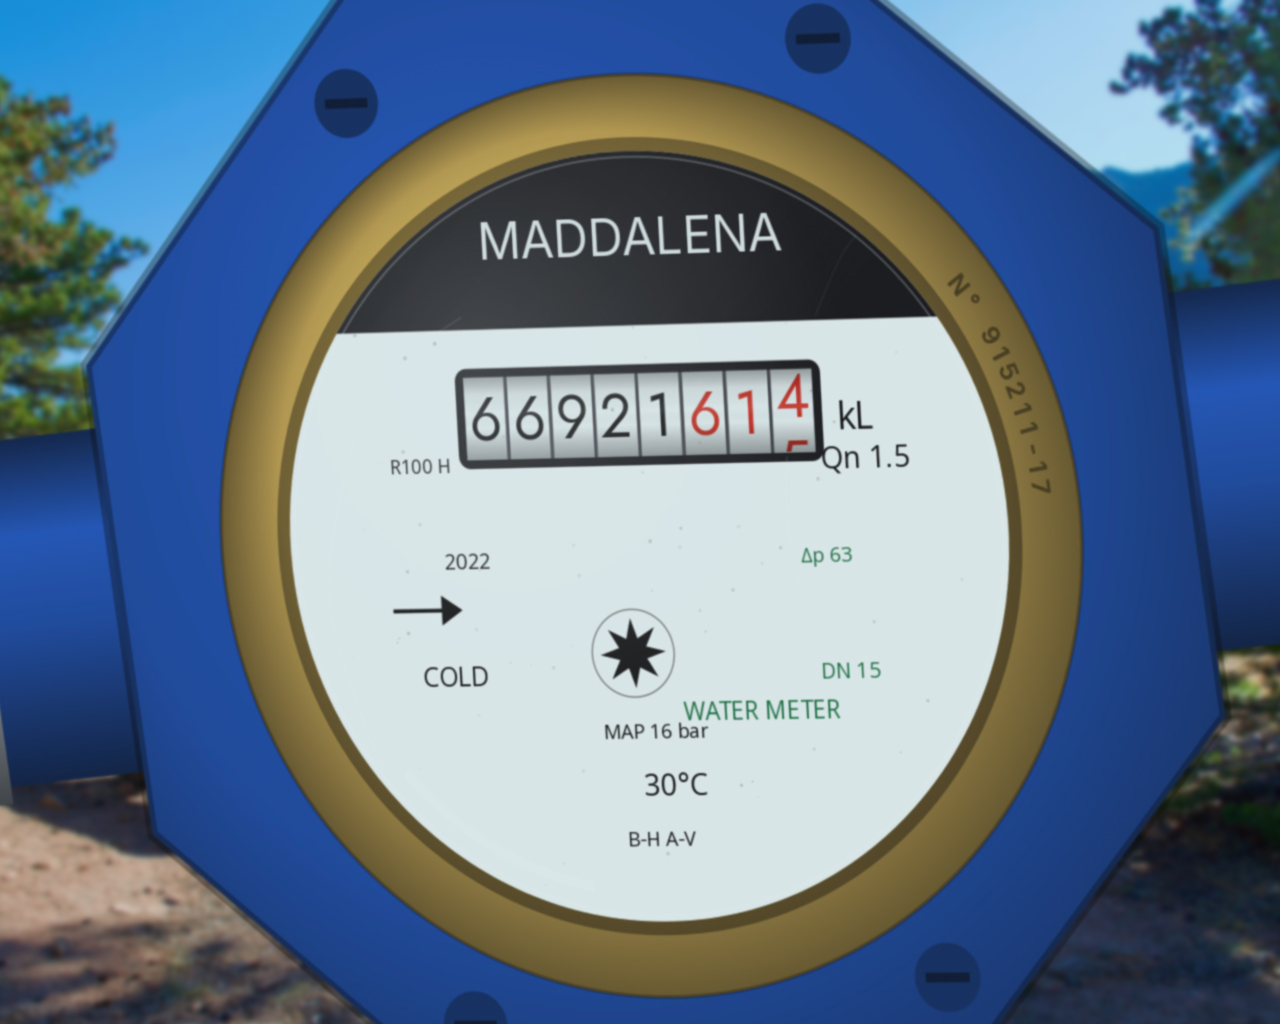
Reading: 66921.614; kL
